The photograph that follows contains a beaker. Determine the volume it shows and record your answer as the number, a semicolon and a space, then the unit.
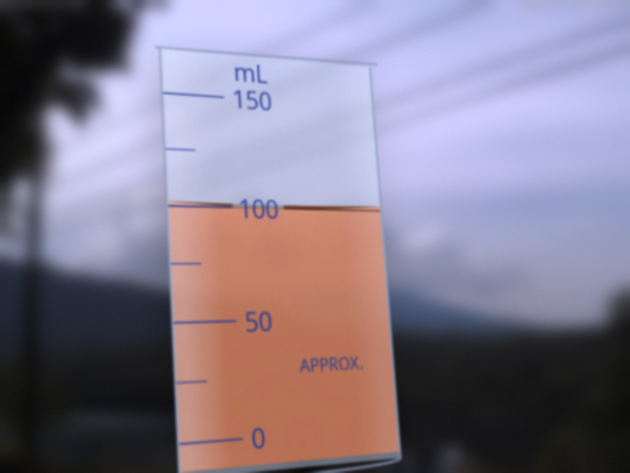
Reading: 100; mL
